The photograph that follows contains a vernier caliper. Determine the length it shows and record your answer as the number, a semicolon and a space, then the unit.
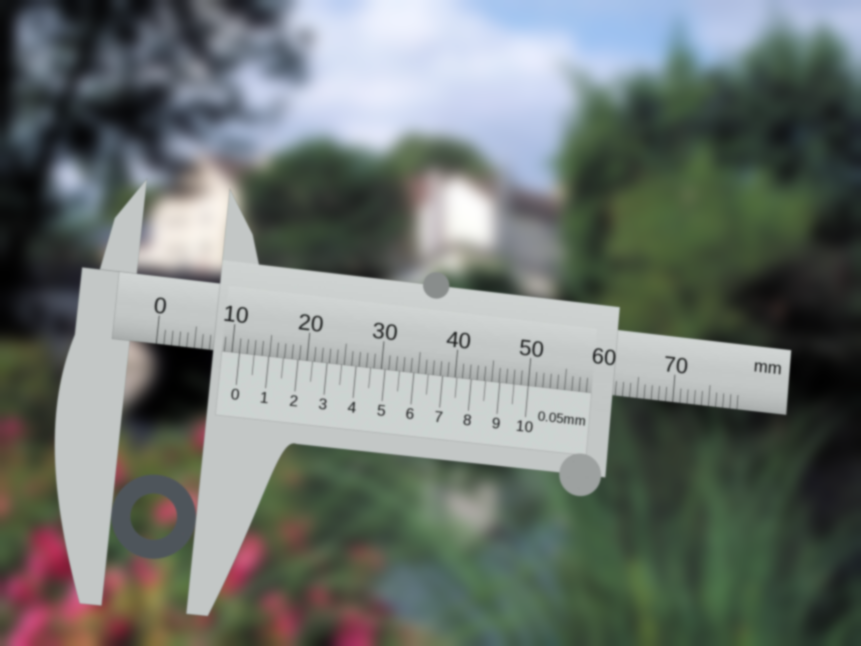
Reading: 11.0; mm
